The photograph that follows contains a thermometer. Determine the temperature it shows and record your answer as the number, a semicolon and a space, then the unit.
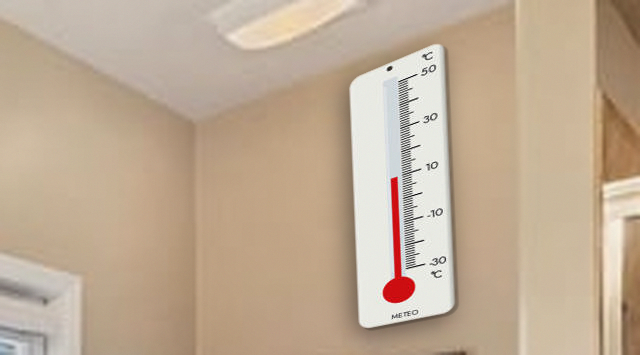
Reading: 10; °C
